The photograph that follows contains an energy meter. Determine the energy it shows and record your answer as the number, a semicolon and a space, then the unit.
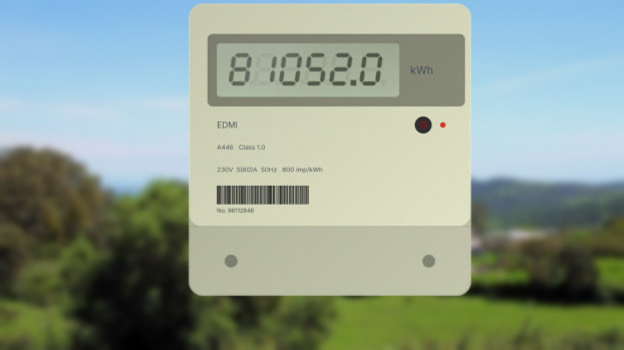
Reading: 81052.0; kWh
